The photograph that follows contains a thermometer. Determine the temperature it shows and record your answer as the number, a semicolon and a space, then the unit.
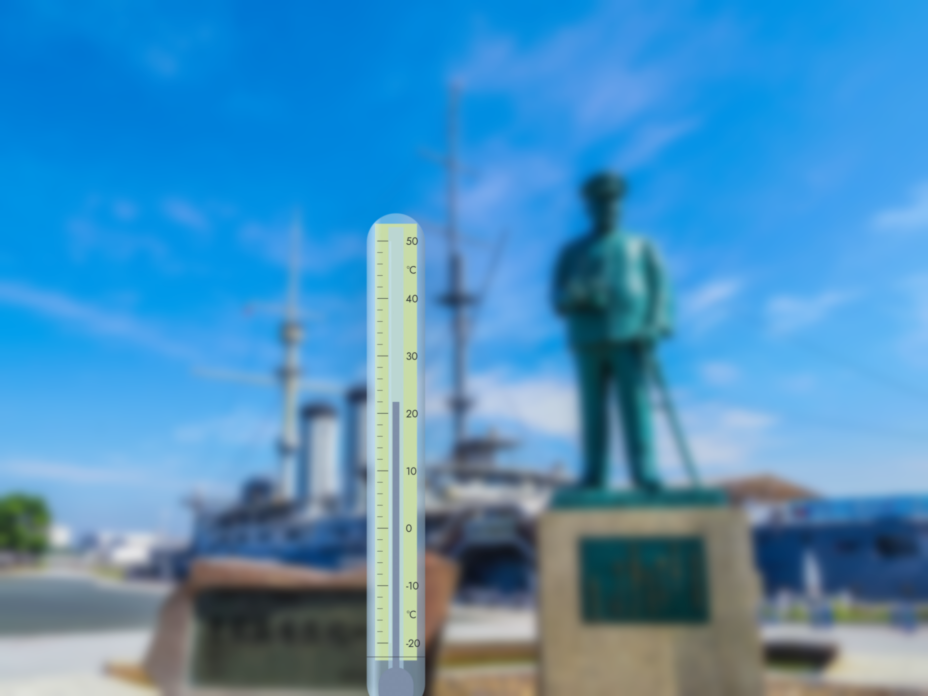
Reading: 22; °C
